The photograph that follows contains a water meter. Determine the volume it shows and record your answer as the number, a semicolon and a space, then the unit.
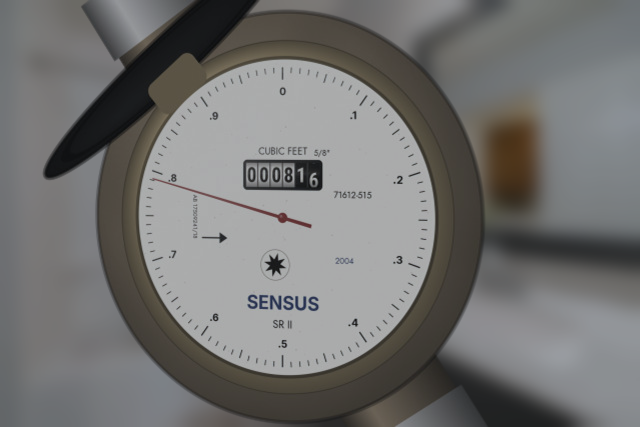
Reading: 815.79; ft³
